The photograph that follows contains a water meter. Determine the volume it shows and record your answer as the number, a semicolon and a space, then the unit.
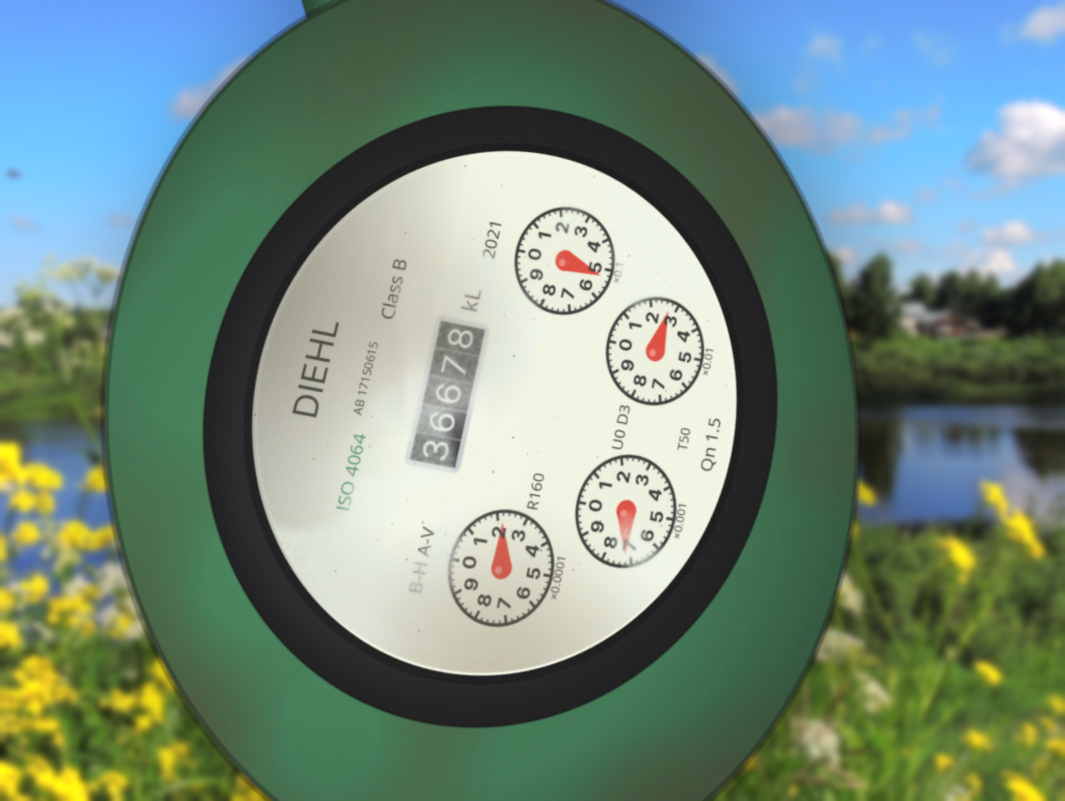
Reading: 36678.5272; kL
